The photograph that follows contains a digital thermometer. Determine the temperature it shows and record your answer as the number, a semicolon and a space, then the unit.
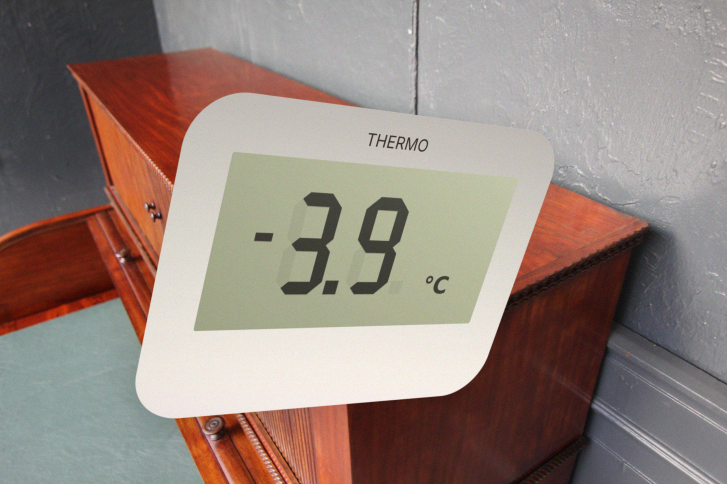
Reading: -3.9; °C
